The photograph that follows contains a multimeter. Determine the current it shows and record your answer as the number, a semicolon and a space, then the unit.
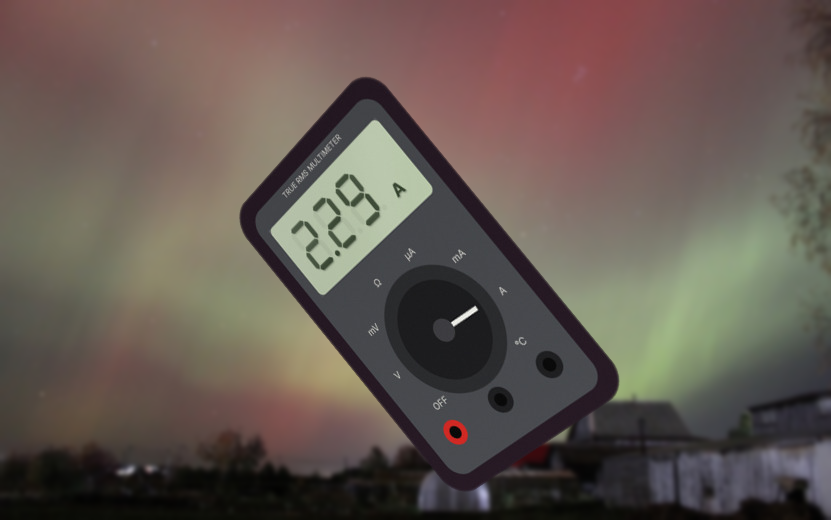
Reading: 2.29; A
